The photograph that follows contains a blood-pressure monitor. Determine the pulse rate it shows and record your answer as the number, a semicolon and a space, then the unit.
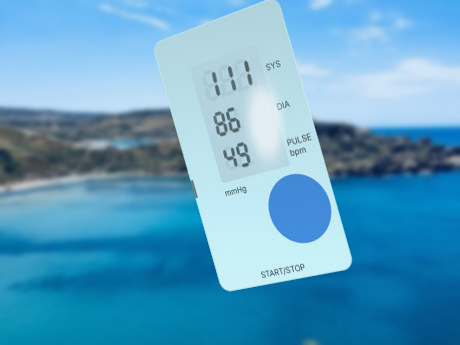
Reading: 49; bpm
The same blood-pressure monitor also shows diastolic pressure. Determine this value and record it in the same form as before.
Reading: 86; mmHg
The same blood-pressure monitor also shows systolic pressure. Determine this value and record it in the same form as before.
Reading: 111; mmHg
